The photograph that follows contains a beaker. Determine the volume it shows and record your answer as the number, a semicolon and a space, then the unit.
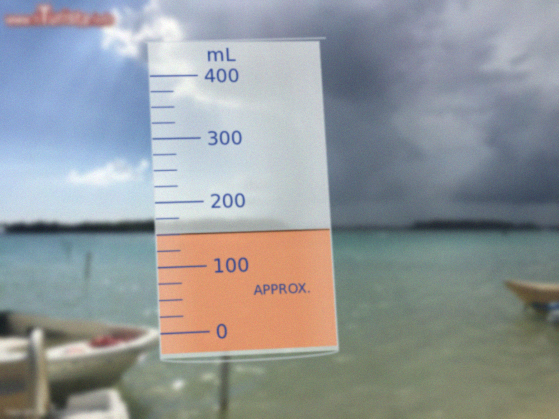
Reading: 150; mL
